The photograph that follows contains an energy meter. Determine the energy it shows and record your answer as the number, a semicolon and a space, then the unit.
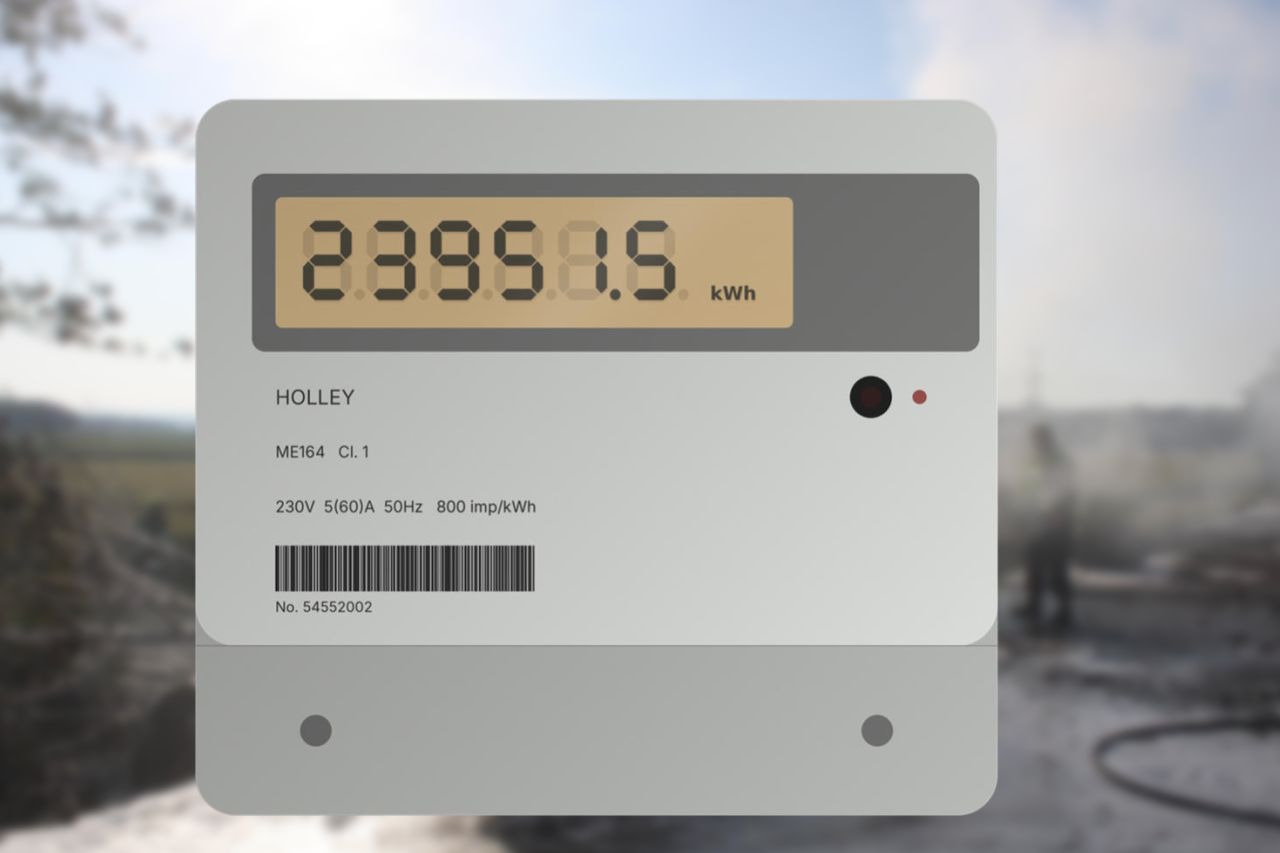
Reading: 23951.5; kWh
